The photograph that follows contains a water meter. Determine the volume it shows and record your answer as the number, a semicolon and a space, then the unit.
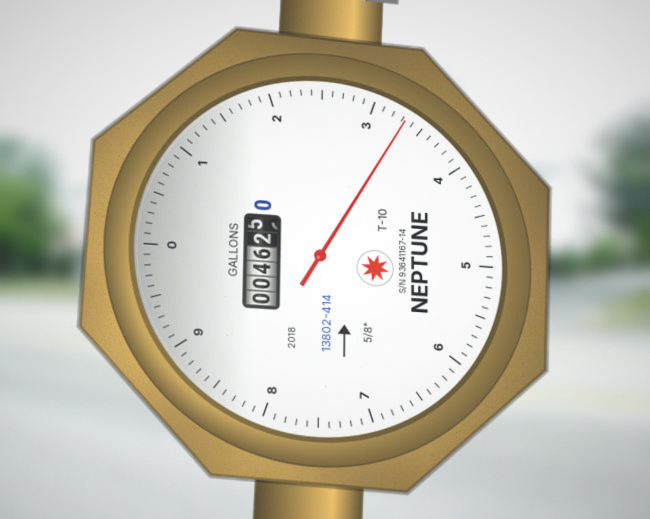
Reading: 46253.3; gal
